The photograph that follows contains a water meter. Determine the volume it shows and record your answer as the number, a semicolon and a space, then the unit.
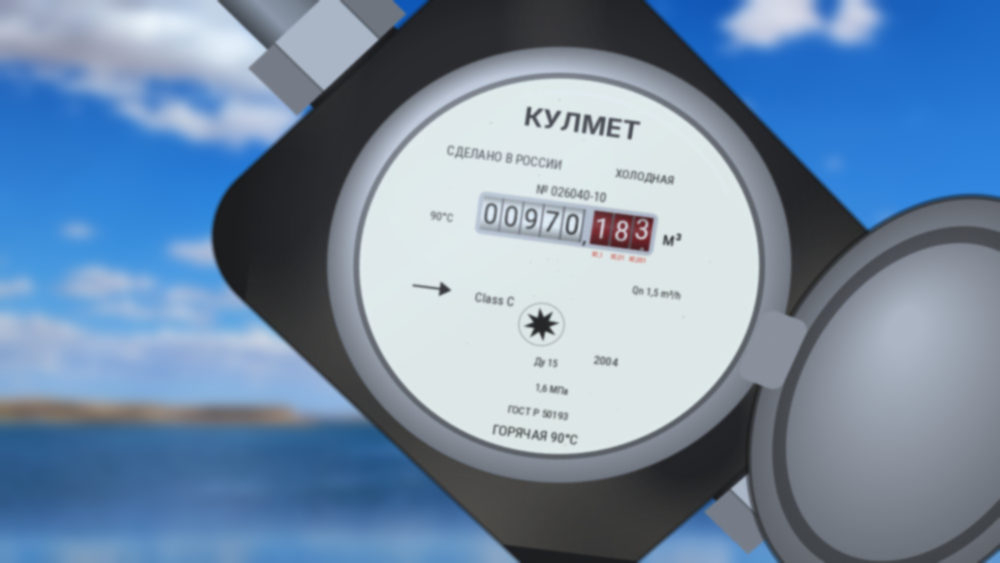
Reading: 970.183; m³
